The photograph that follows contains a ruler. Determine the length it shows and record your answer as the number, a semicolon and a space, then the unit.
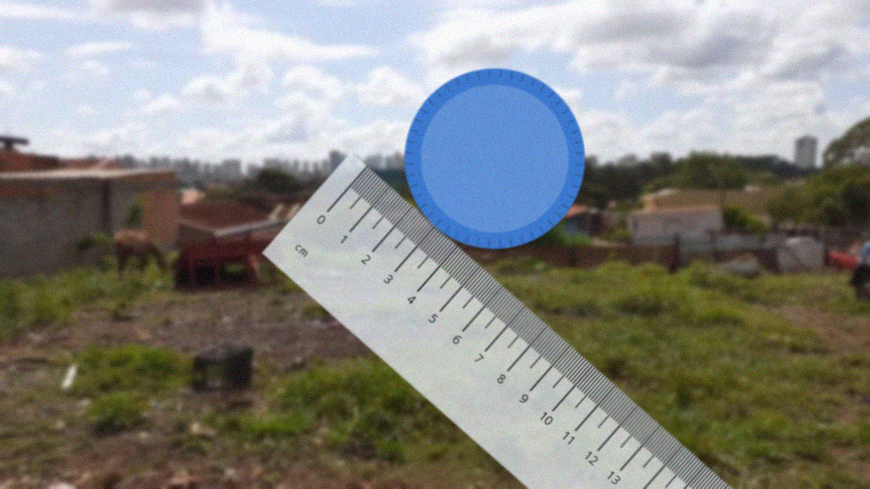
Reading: 6; cm
